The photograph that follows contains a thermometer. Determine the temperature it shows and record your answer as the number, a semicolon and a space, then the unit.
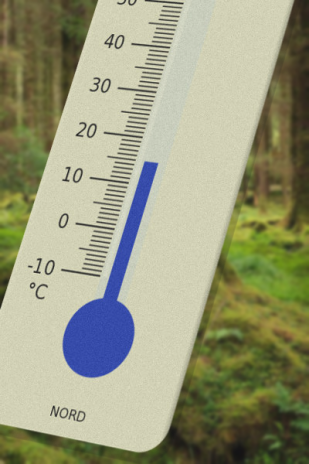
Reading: 15; °C
